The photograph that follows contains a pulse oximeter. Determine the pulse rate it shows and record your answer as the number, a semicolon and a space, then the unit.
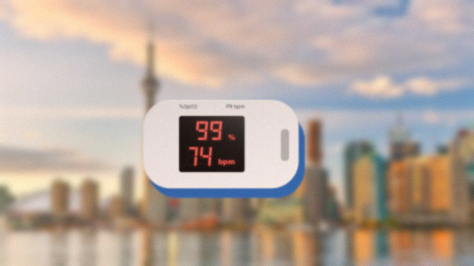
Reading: 74; bpm
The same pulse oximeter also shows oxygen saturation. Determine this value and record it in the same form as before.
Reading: 99; %
